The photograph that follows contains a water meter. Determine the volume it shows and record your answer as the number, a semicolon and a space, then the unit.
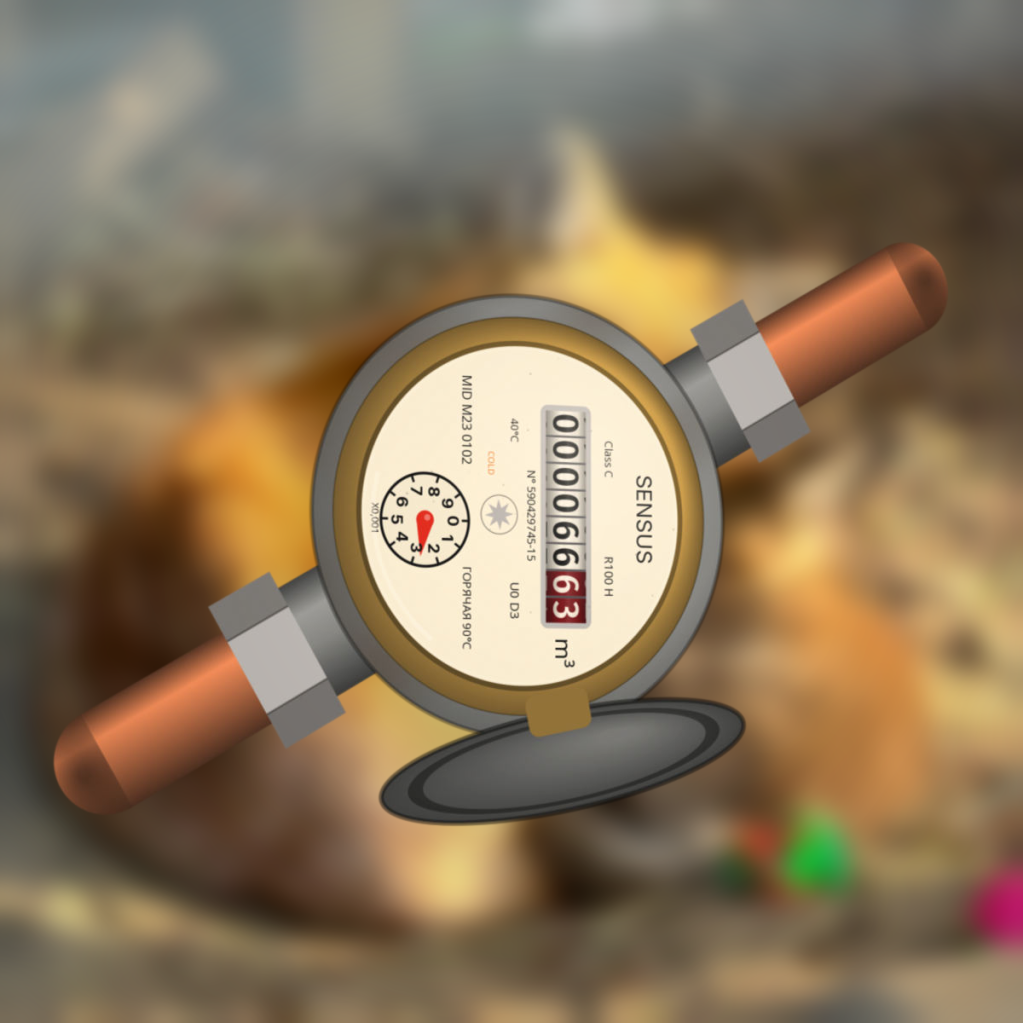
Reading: 66.632; m³
